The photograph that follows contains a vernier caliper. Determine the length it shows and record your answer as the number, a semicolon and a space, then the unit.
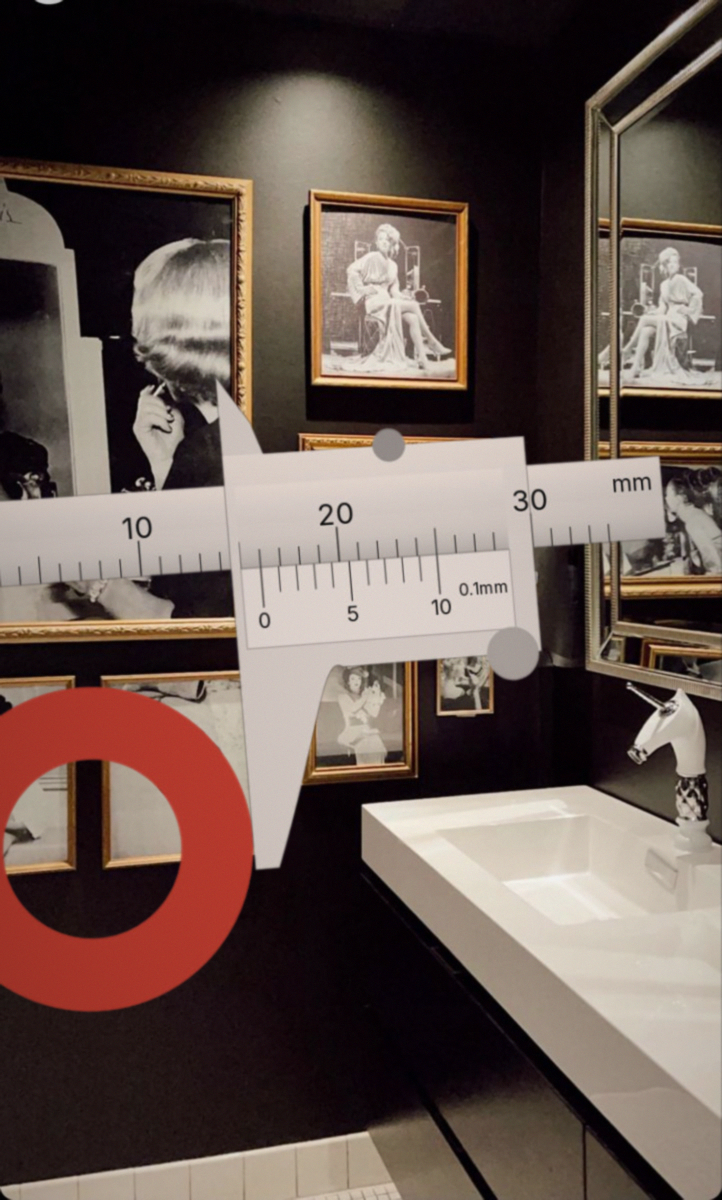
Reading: 16.0; mm
